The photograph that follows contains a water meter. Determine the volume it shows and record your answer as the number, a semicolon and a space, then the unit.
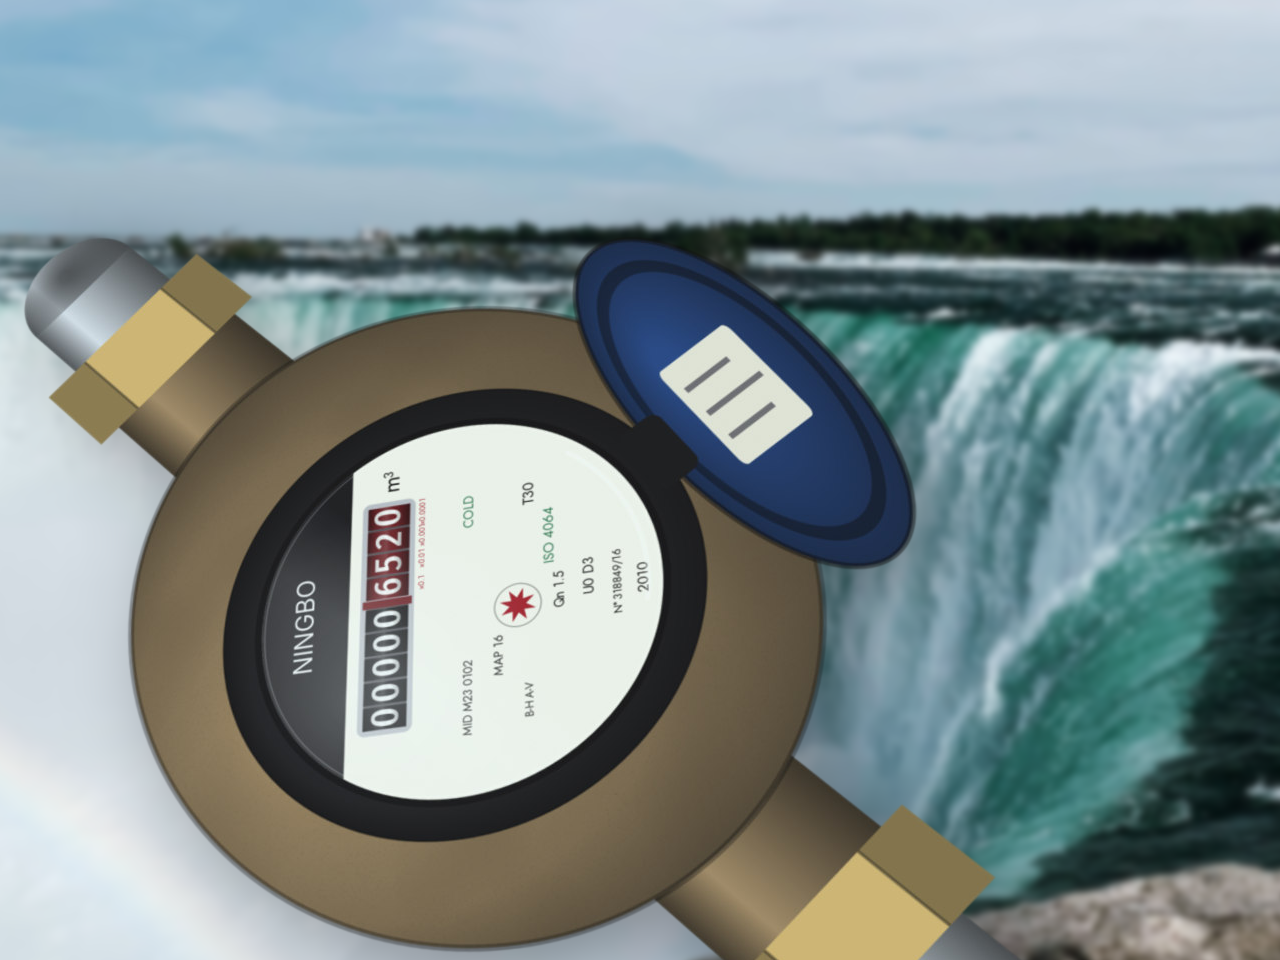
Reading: 0.6520; m³
